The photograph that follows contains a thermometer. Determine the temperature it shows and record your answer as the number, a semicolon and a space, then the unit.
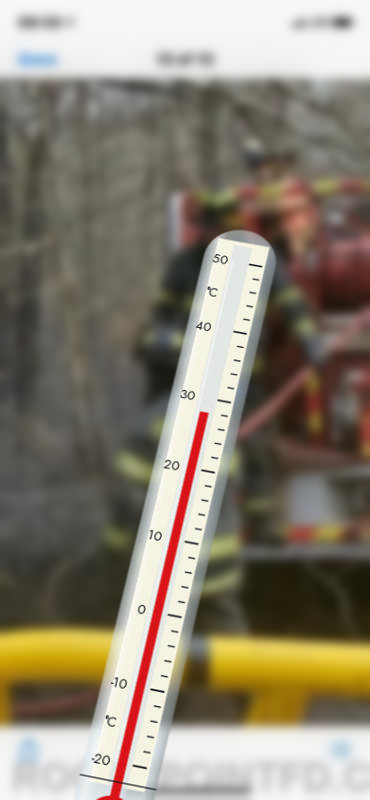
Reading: 28; °C
